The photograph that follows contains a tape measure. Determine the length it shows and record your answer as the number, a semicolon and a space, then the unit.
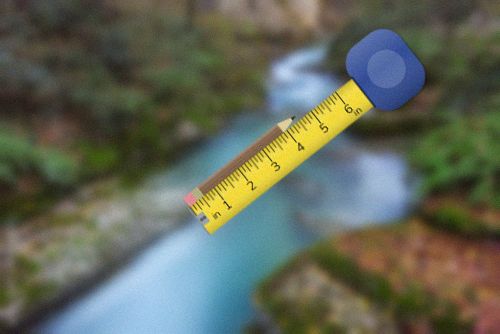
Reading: 4.5; in
